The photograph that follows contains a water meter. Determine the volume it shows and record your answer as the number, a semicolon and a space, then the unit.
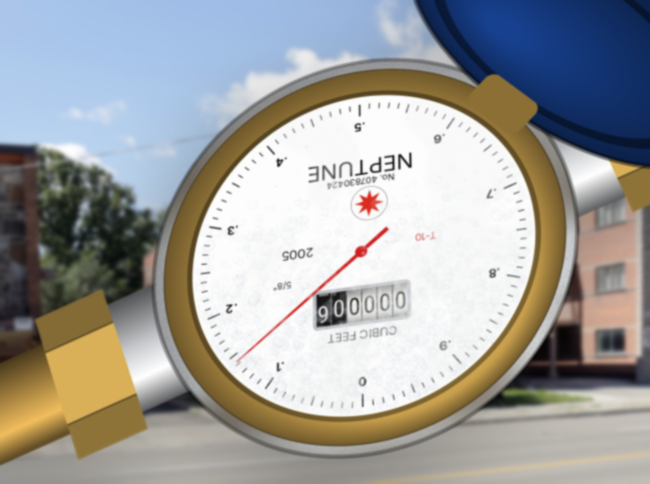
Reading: 6.14; ft³
